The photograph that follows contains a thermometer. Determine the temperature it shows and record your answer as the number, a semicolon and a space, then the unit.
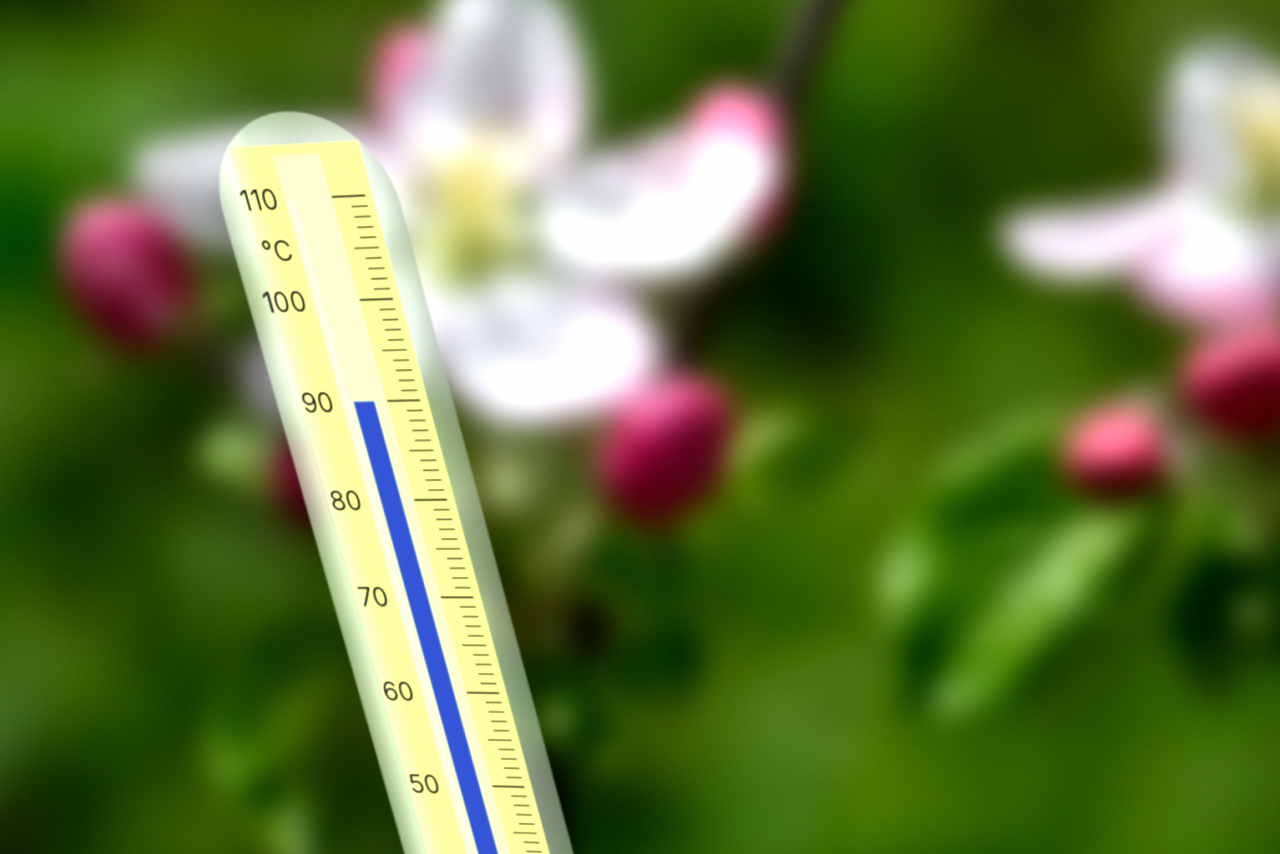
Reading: 90; °C
